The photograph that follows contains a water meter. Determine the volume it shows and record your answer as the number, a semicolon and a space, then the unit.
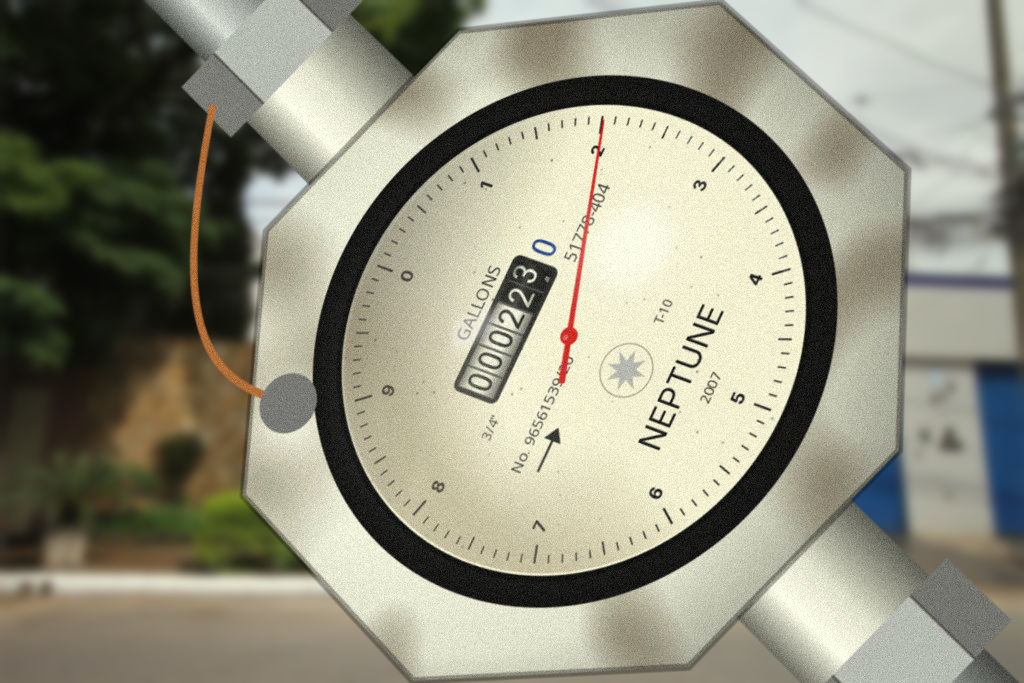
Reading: 2232.0; gal
